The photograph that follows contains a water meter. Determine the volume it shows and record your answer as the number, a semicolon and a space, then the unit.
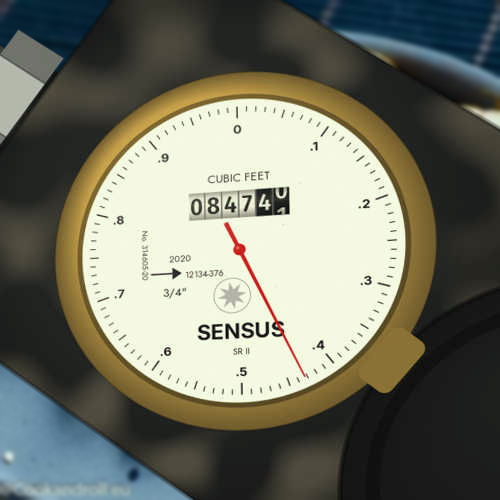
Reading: 84740.43; ft³
